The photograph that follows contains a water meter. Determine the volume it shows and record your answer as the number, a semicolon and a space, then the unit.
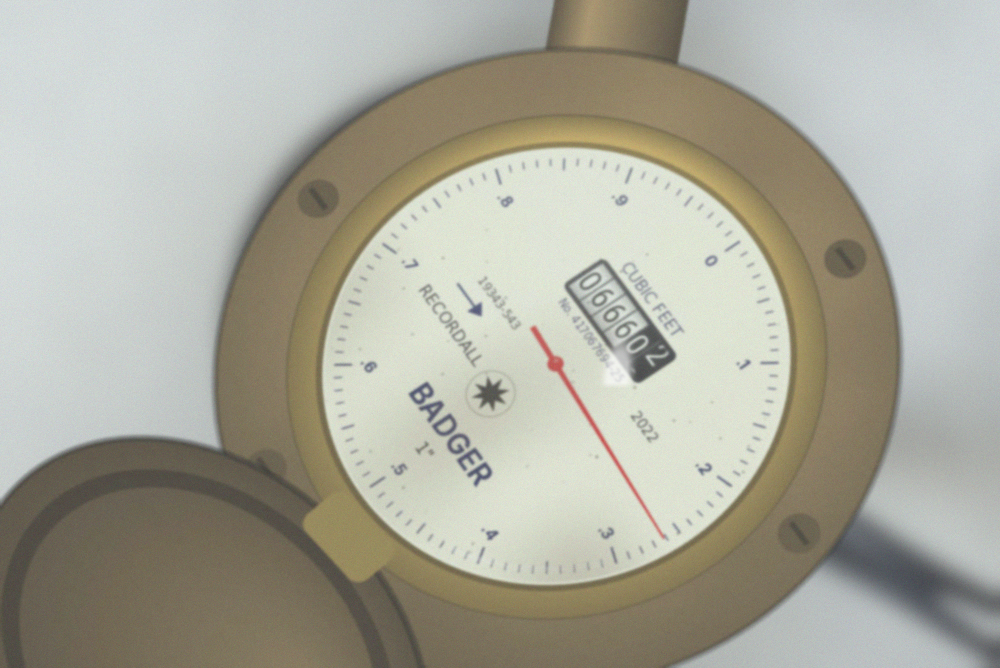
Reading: 66602.26; ft³
